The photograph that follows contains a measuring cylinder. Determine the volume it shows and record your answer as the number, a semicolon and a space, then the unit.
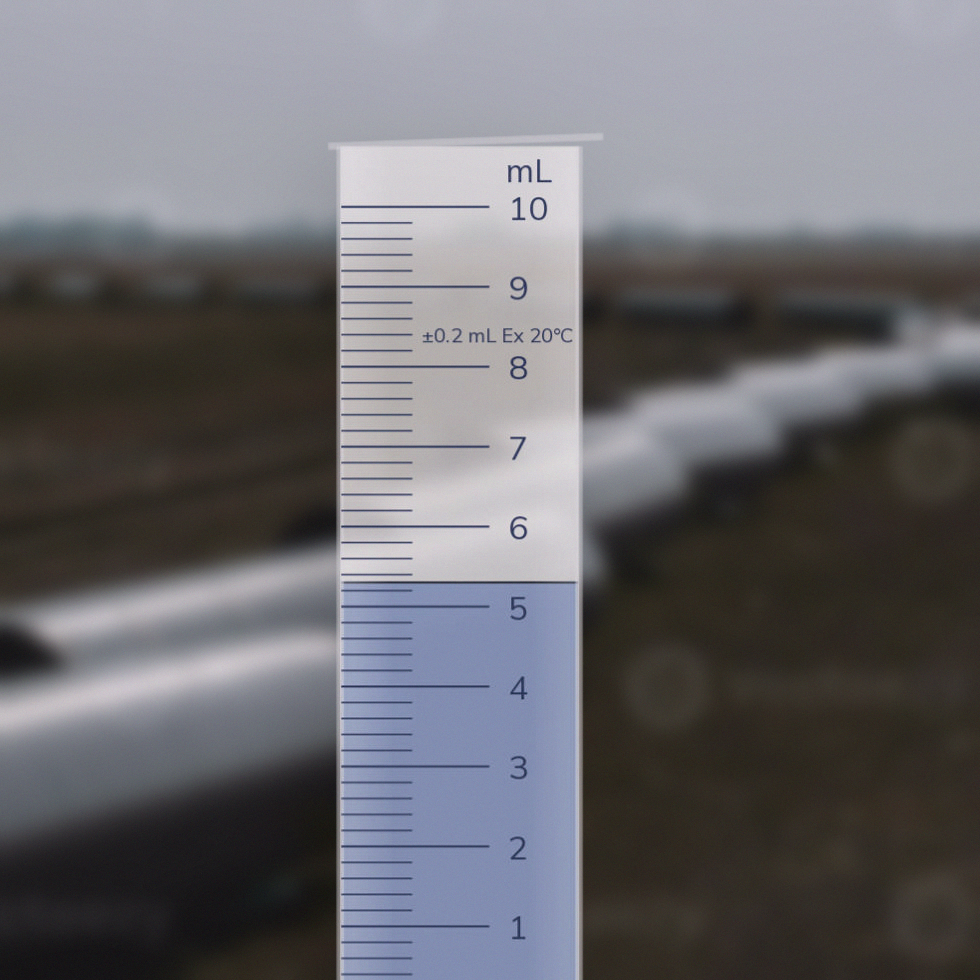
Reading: 5.3; mL
